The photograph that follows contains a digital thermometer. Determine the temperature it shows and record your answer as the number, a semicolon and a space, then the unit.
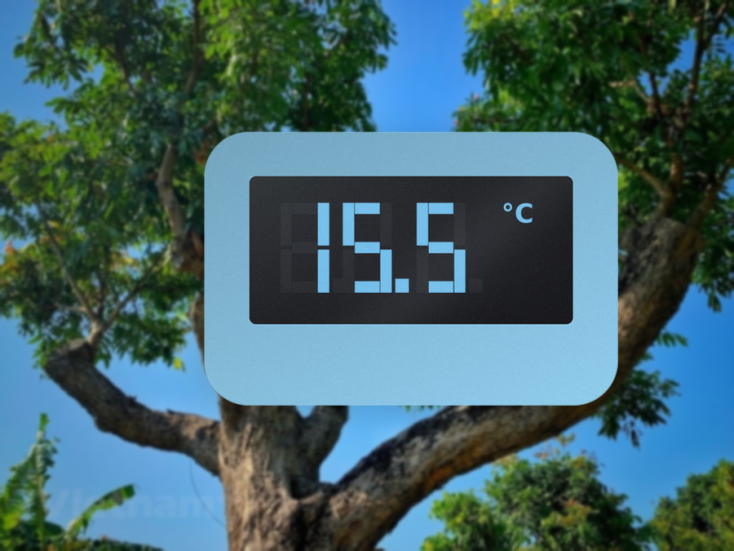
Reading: 15.5; °C
